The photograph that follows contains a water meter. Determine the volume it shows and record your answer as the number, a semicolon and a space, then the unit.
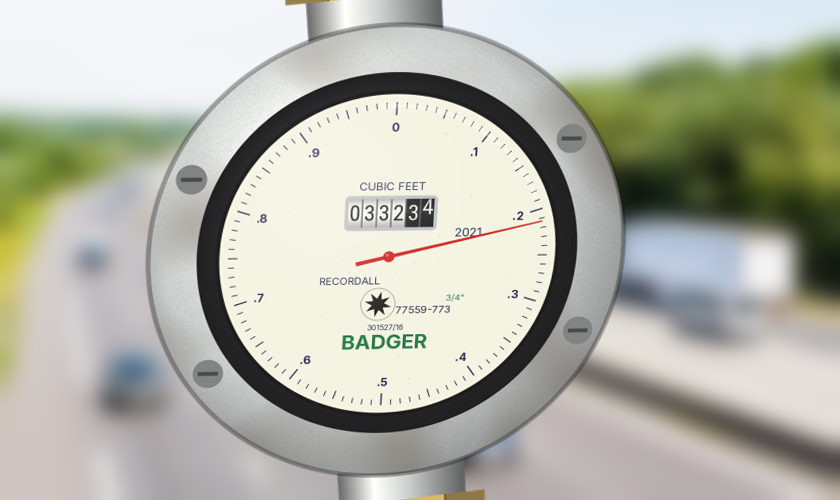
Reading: 33234.21; ft³
